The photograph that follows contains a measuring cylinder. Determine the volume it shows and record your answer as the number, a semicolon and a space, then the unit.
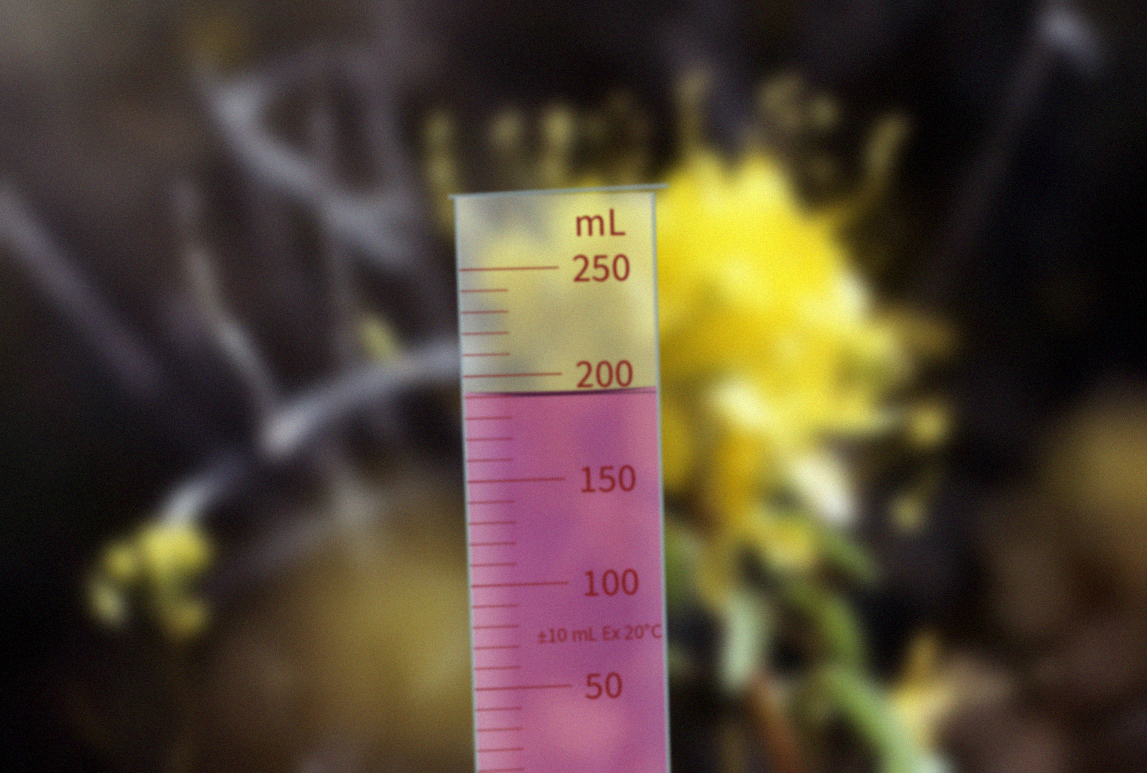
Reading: 190; mL
